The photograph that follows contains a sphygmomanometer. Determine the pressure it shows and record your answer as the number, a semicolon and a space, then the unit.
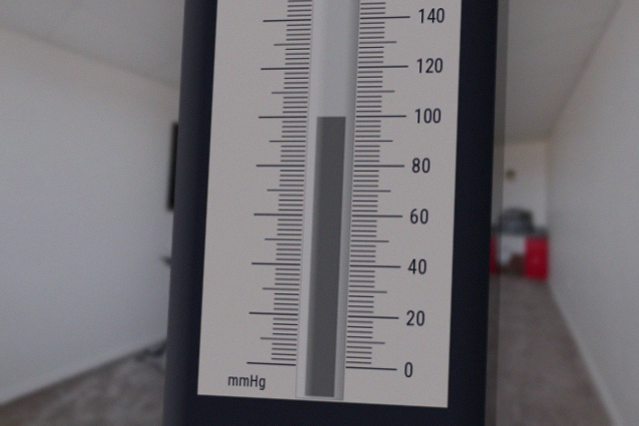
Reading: 100; mmHg
